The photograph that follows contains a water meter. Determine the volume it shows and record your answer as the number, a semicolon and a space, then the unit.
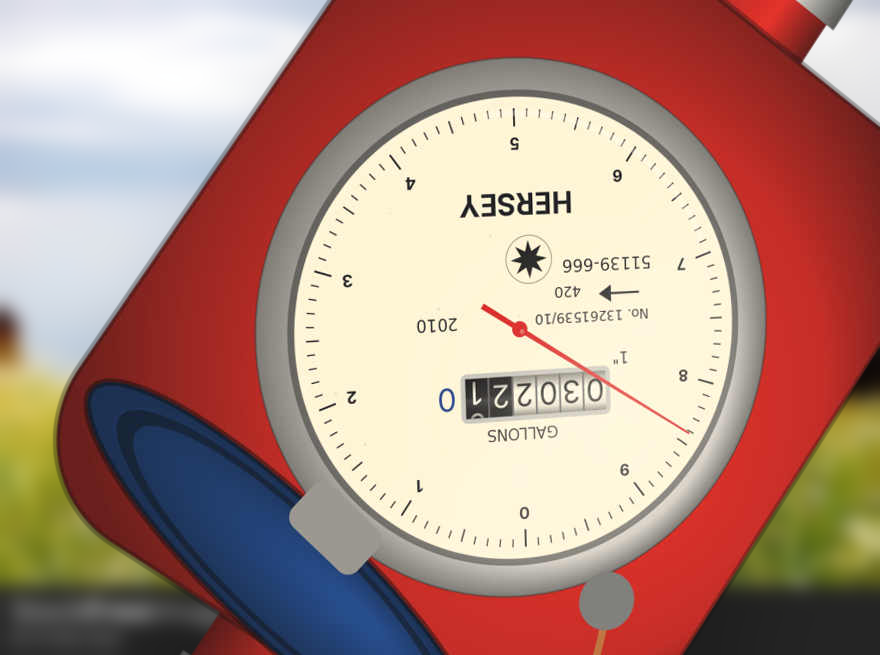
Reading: 302208.4; gal
